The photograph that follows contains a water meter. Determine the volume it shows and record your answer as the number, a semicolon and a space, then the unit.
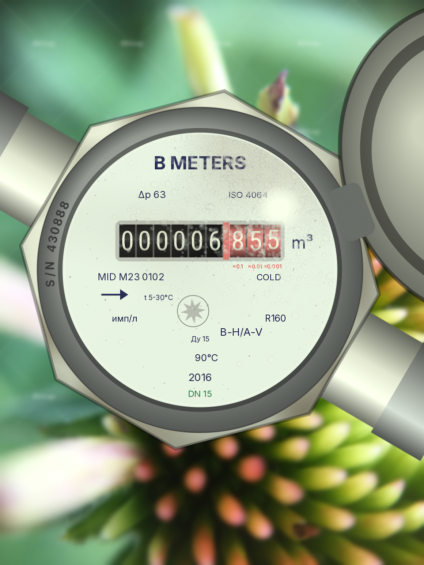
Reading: 6.855; m³
